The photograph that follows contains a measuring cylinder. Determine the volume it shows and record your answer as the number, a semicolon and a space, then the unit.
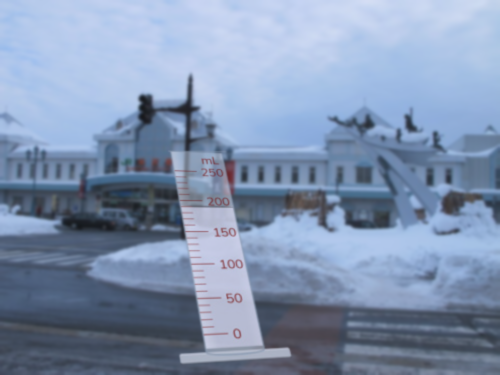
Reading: 190; mL
